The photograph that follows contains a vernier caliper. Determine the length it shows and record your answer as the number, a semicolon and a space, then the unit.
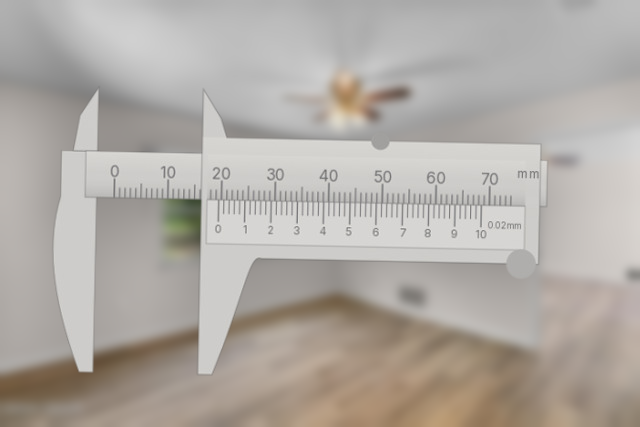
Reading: 19.5; mm
